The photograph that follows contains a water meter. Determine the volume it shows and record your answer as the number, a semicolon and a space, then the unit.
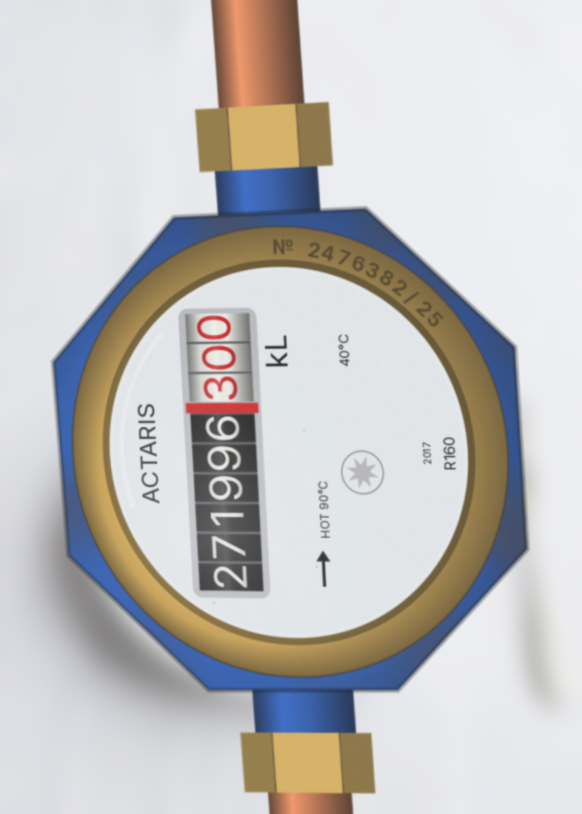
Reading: 271996.300; kL
